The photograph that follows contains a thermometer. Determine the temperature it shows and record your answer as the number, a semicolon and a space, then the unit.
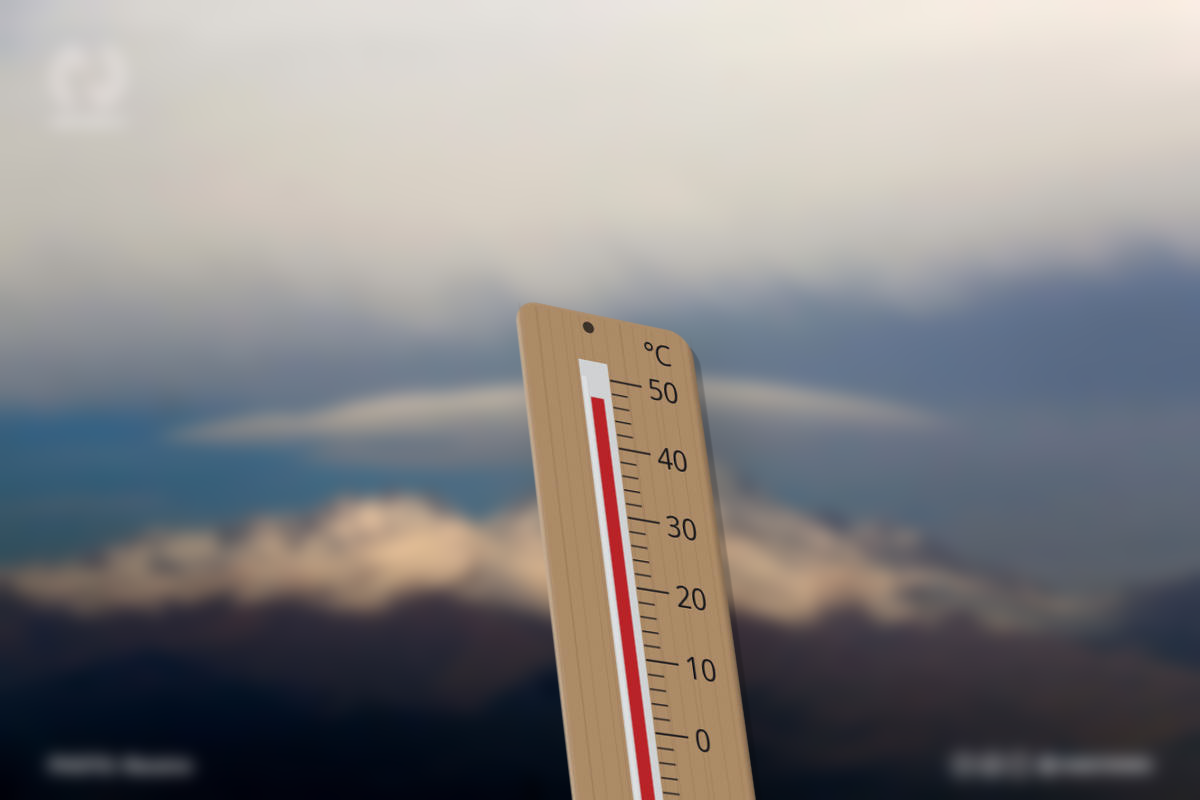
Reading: 47; °C
